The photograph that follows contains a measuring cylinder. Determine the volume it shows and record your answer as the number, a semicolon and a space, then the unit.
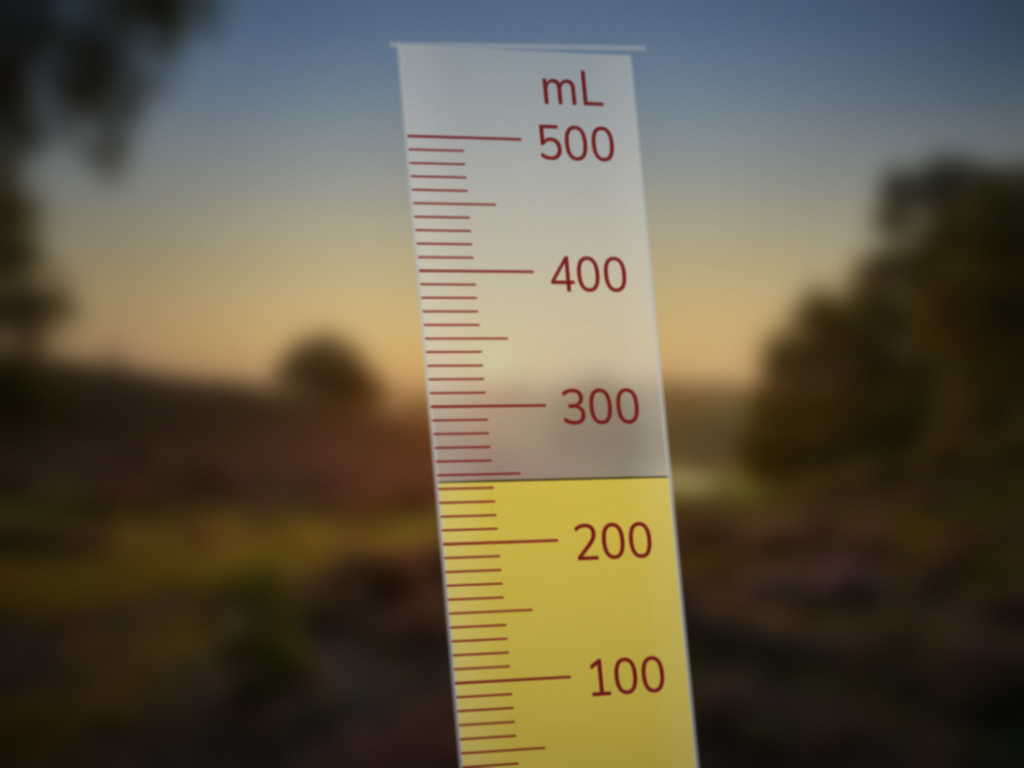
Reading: 245; mL
